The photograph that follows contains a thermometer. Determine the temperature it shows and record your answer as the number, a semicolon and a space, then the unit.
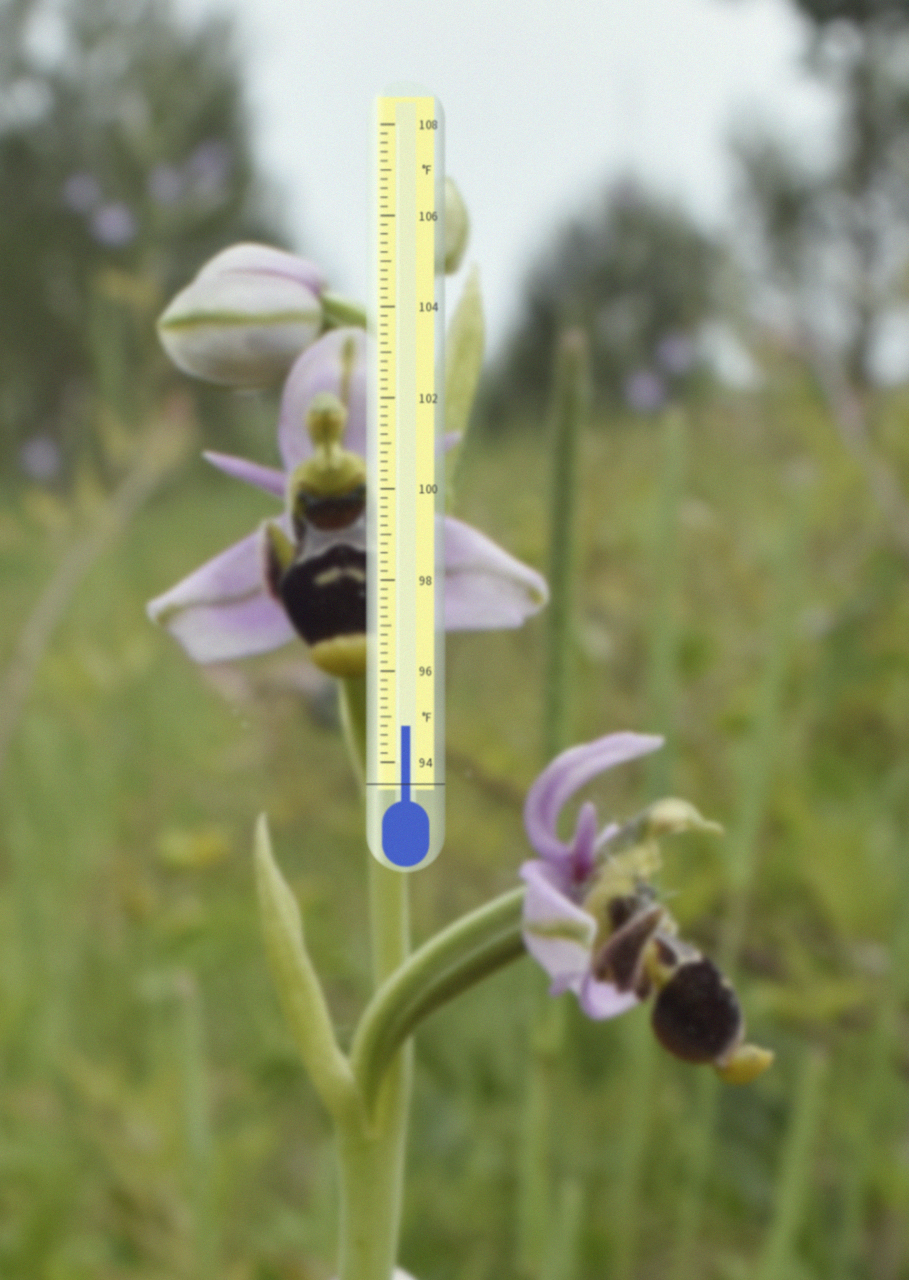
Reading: 94.8; °F
